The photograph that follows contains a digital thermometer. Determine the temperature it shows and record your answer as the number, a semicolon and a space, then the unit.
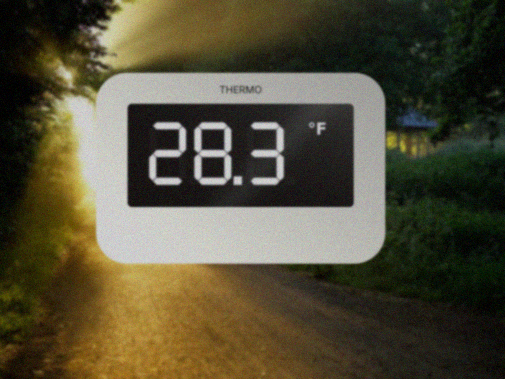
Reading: 28.3; °F
